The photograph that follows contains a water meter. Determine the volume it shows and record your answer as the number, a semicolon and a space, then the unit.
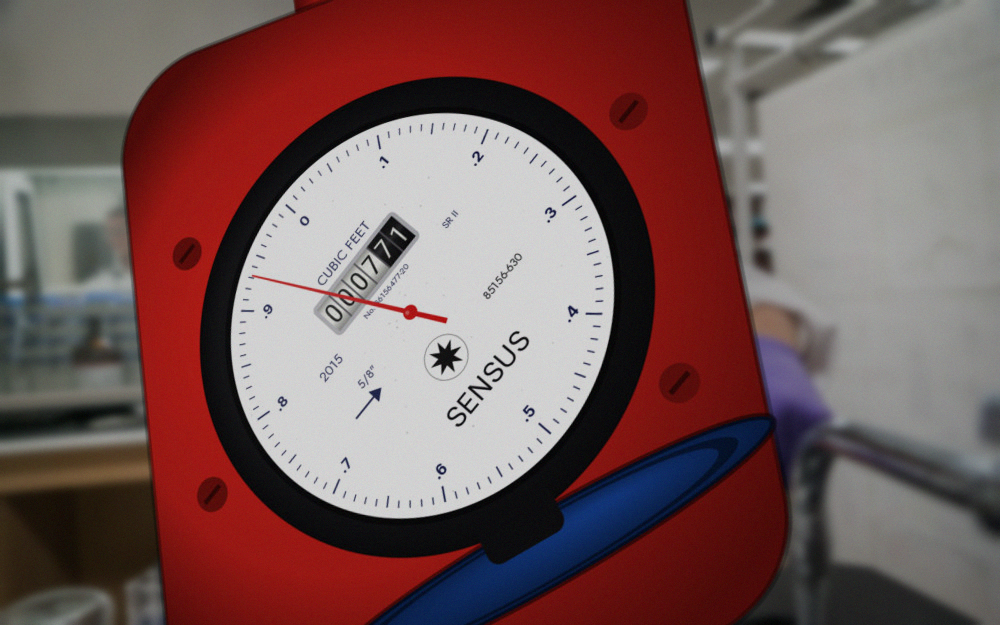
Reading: 770.93; ft³
